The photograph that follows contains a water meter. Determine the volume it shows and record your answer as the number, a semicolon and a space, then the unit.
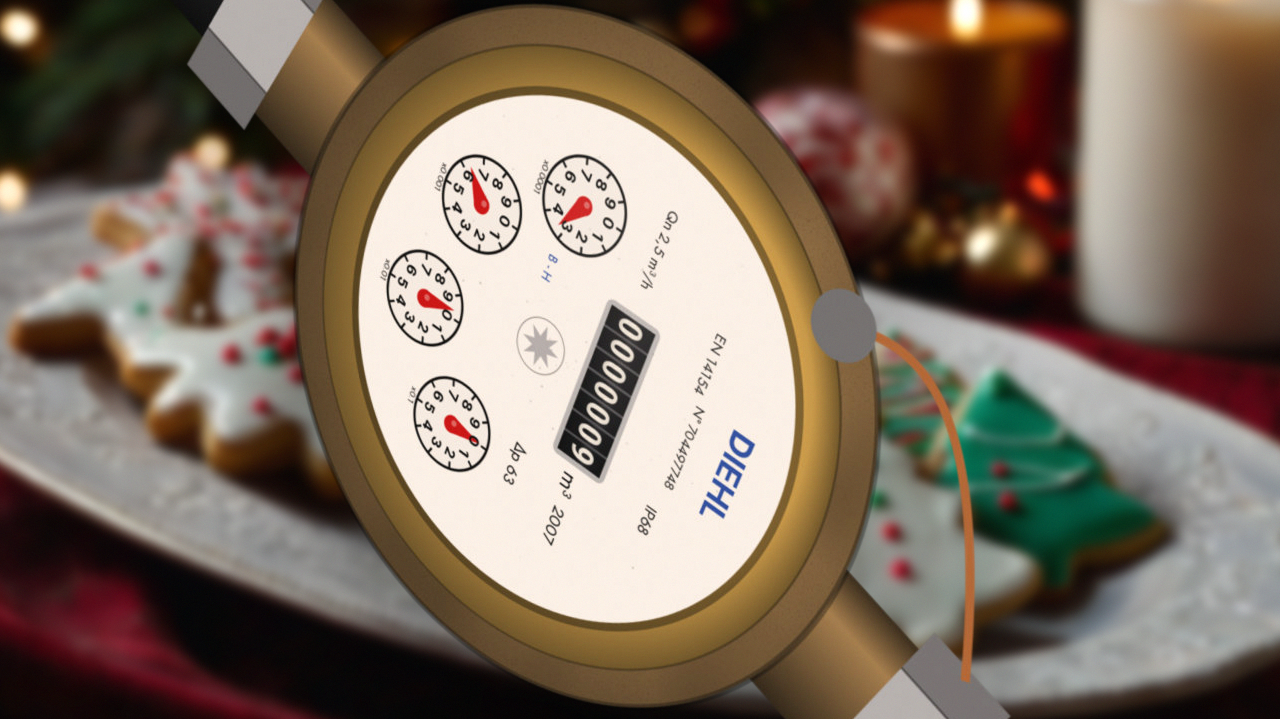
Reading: 8.9963; m³
